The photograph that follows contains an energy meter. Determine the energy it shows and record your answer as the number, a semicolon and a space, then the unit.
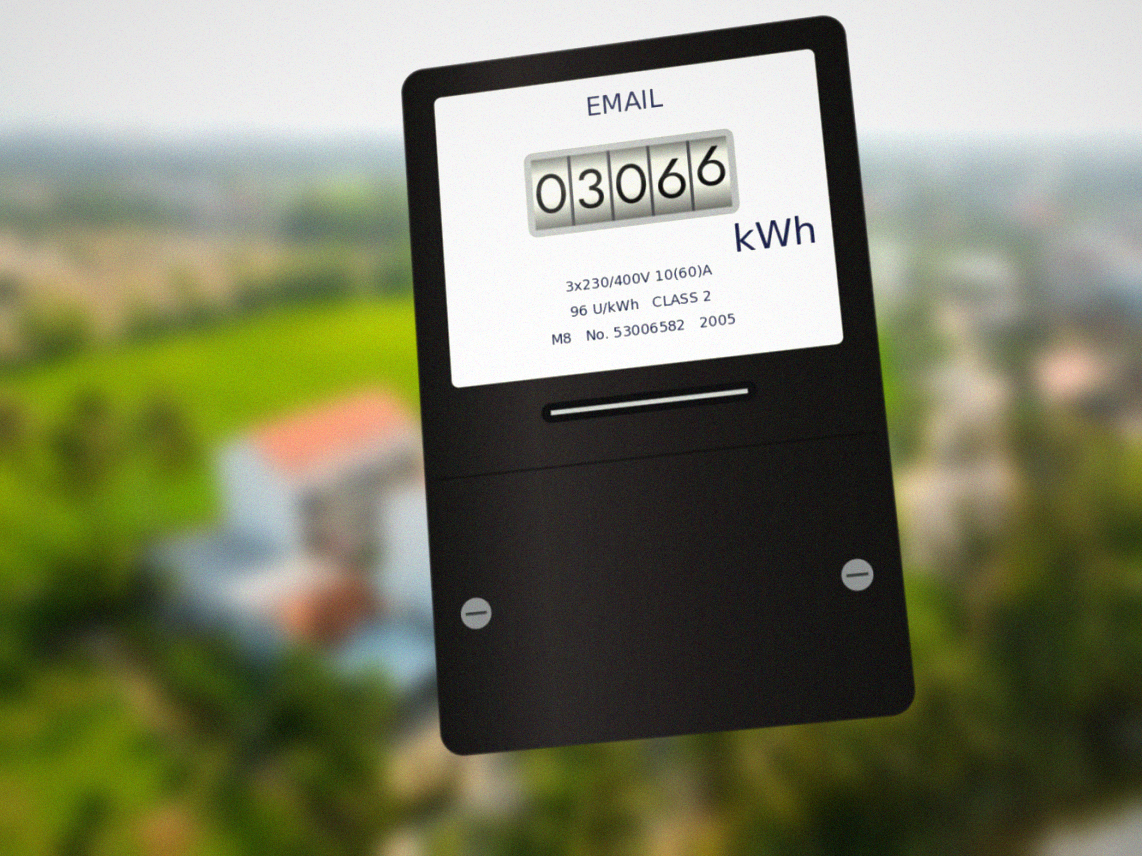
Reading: 3066; kWh
